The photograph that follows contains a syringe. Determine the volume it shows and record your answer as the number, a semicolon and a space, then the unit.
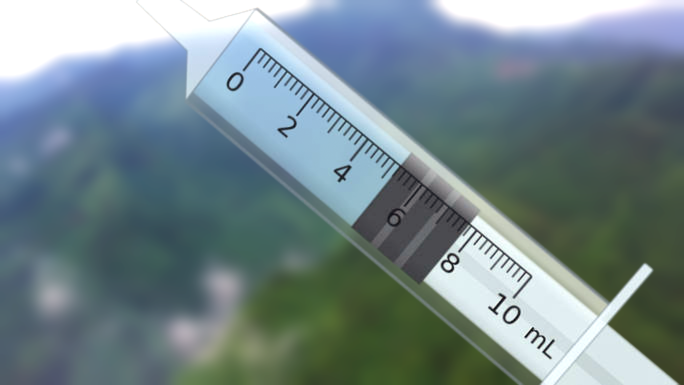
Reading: 5.2; mL
